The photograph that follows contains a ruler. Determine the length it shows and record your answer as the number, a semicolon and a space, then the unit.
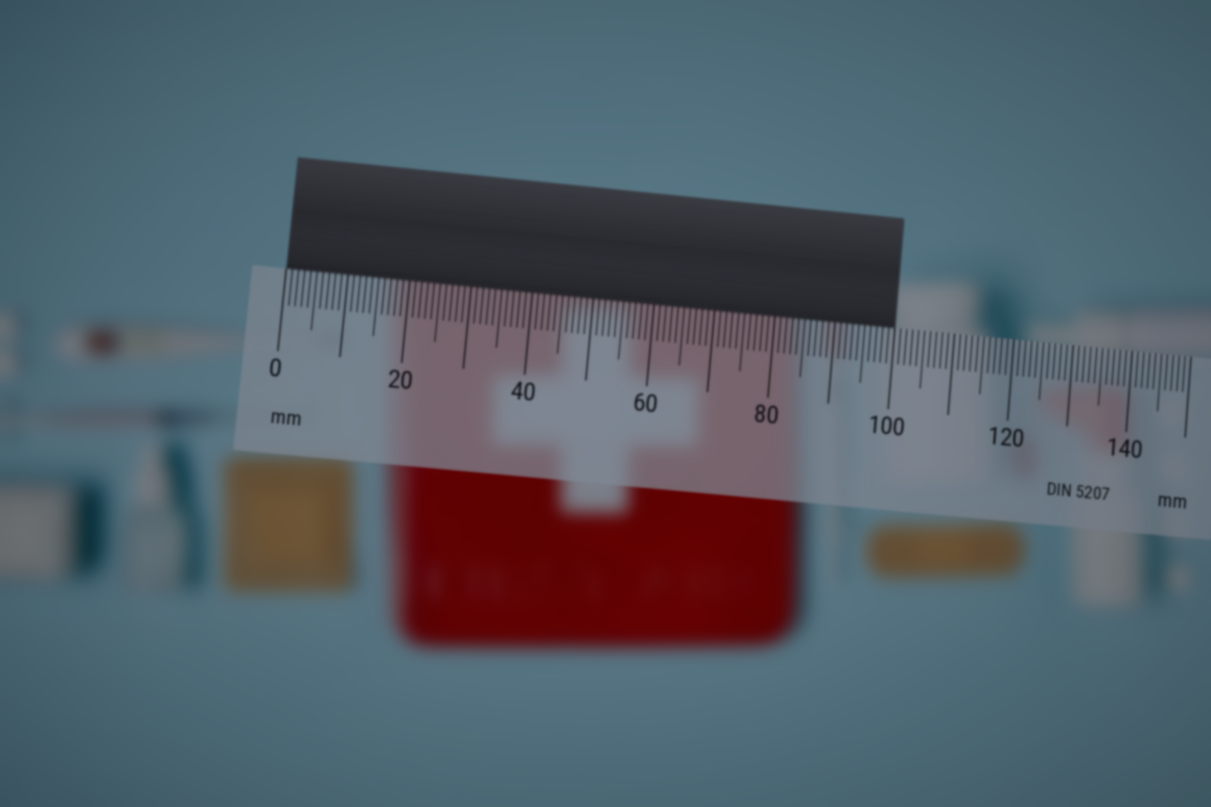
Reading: 100; mm
